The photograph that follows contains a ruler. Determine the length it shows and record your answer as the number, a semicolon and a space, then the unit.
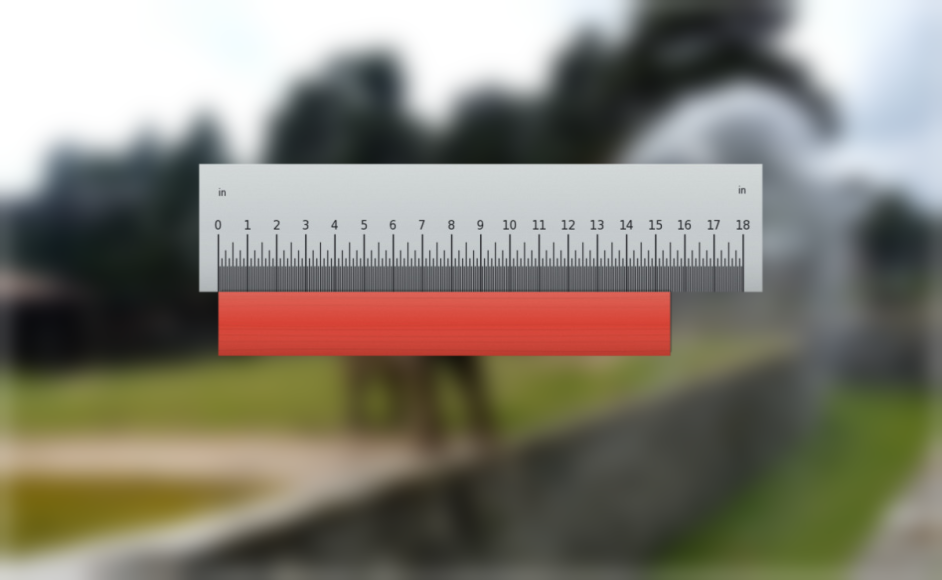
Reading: 15.5; in
